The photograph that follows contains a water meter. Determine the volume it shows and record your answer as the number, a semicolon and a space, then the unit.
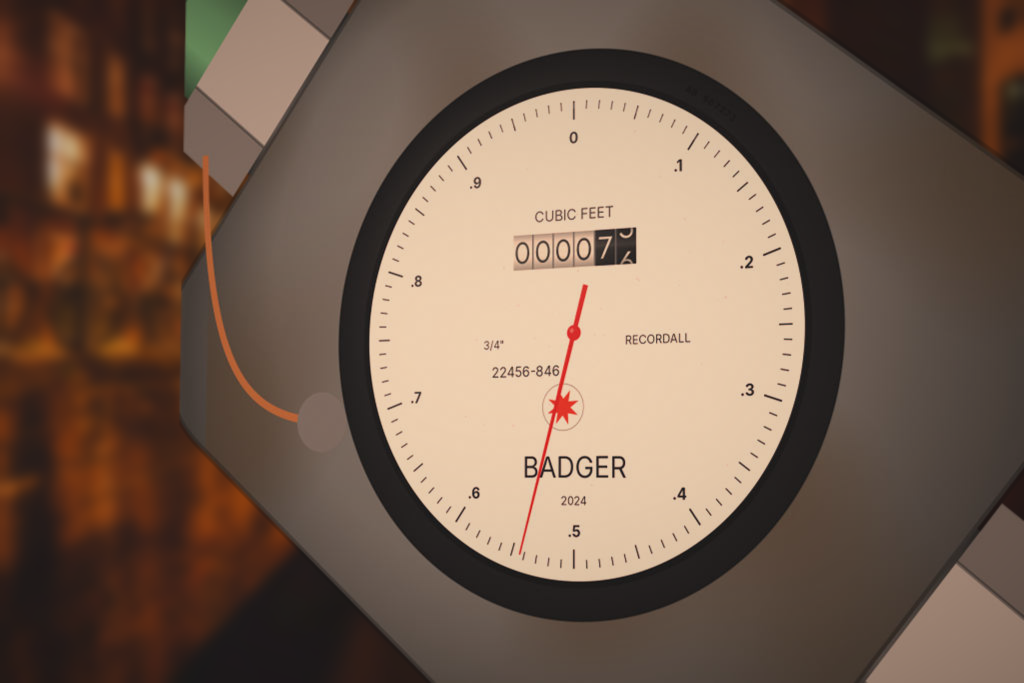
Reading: 75.54; ft³
